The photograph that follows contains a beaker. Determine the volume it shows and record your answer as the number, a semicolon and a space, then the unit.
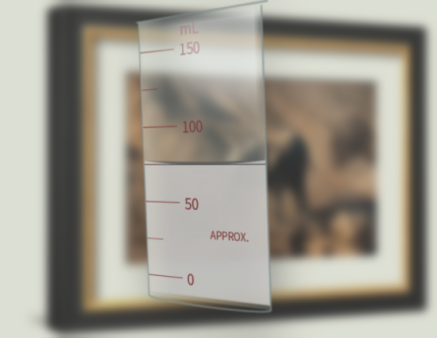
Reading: 75; mL
